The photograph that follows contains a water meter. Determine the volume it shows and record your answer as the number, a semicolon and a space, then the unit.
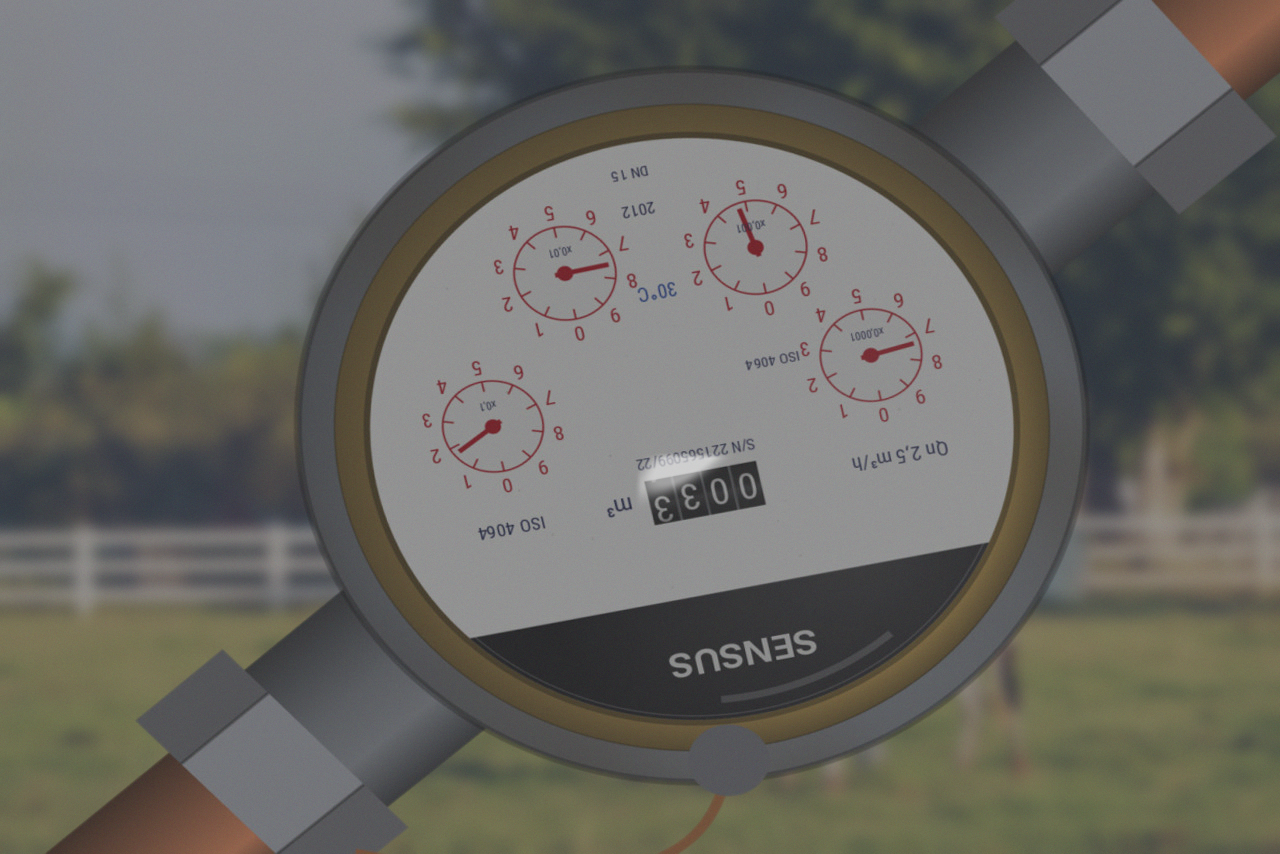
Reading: 33.1747; m³
